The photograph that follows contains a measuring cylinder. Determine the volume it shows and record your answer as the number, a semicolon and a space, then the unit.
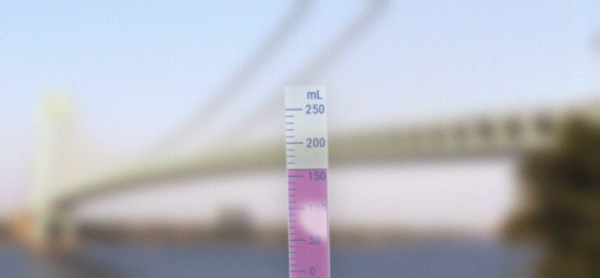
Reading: 160; mL
